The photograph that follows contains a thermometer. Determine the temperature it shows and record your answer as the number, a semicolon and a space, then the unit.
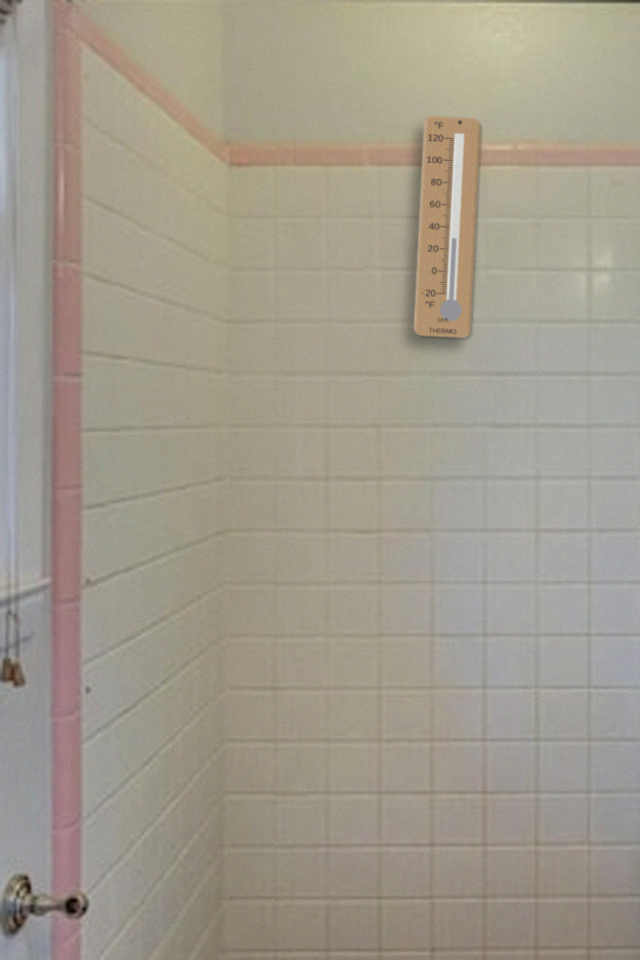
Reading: 30; °F
